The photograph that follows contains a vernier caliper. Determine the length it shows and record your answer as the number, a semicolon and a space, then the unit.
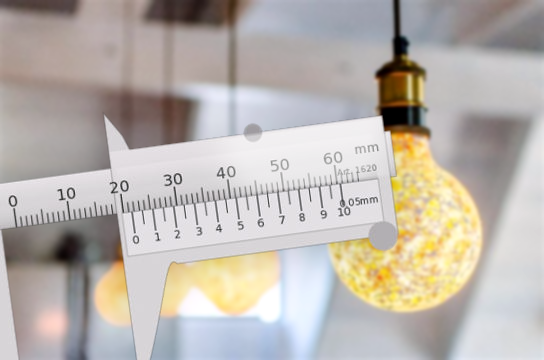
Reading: 21.6; mm
